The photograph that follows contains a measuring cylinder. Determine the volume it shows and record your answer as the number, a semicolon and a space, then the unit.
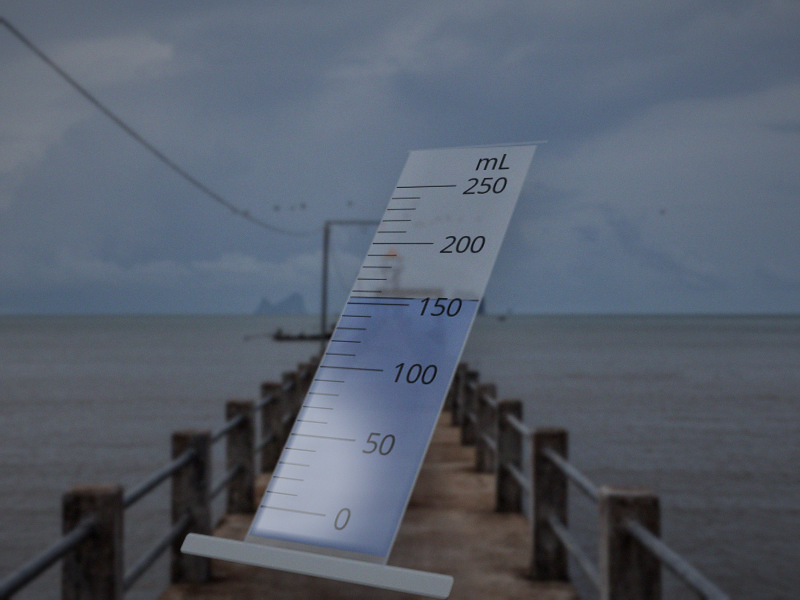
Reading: 155; mL
